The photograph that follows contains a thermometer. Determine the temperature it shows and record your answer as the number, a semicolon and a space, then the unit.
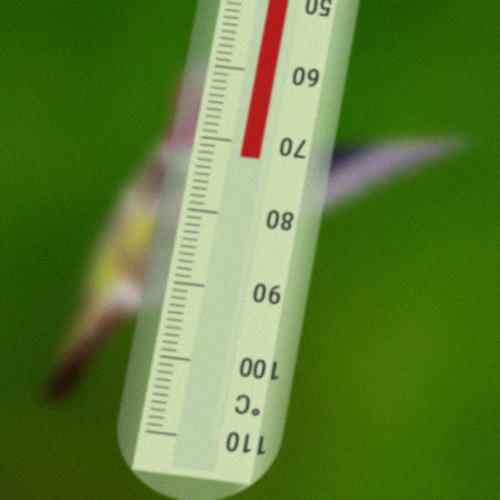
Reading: 72; °C
